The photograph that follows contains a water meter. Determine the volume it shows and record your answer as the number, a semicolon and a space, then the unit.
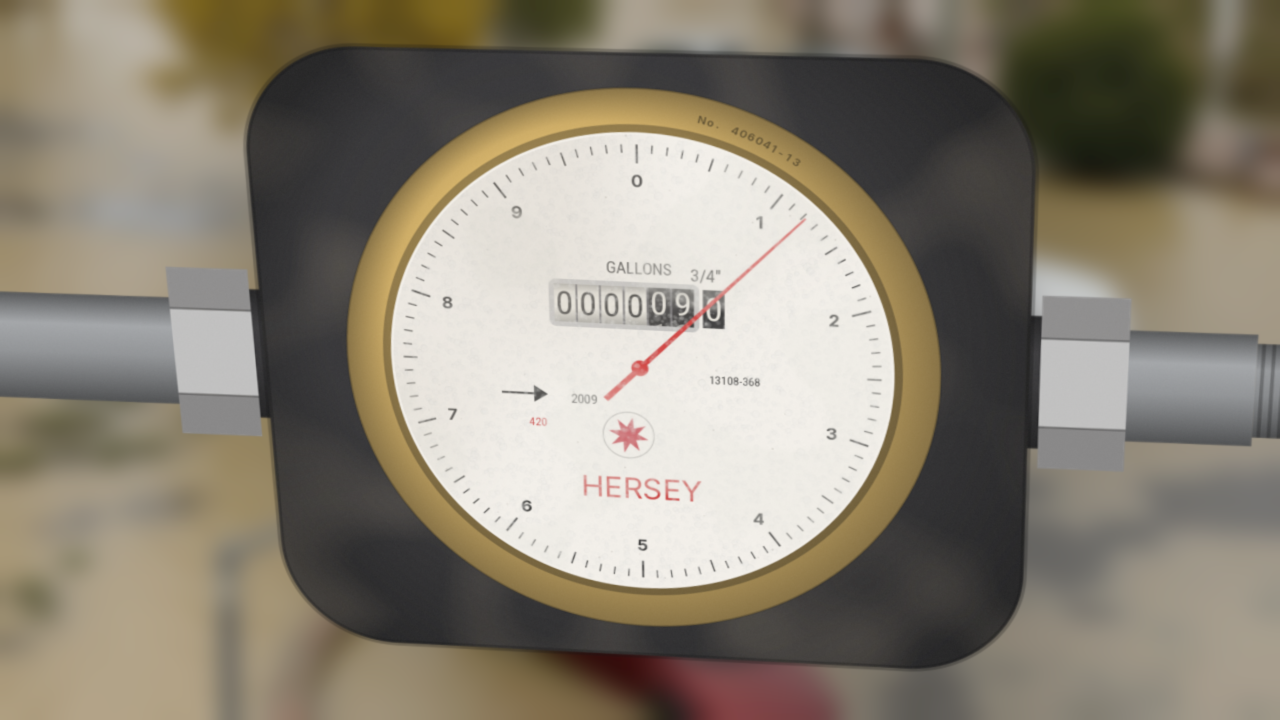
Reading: 91.2; gal
